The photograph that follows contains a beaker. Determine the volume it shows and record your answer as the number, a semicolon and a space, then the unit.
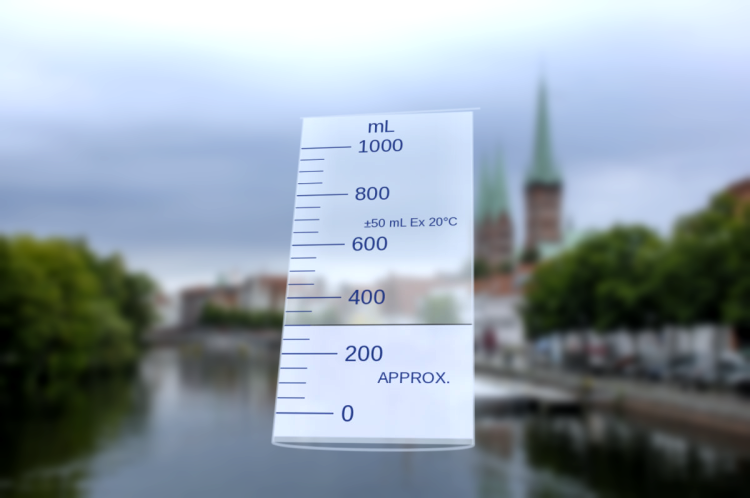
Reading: 300; mL
